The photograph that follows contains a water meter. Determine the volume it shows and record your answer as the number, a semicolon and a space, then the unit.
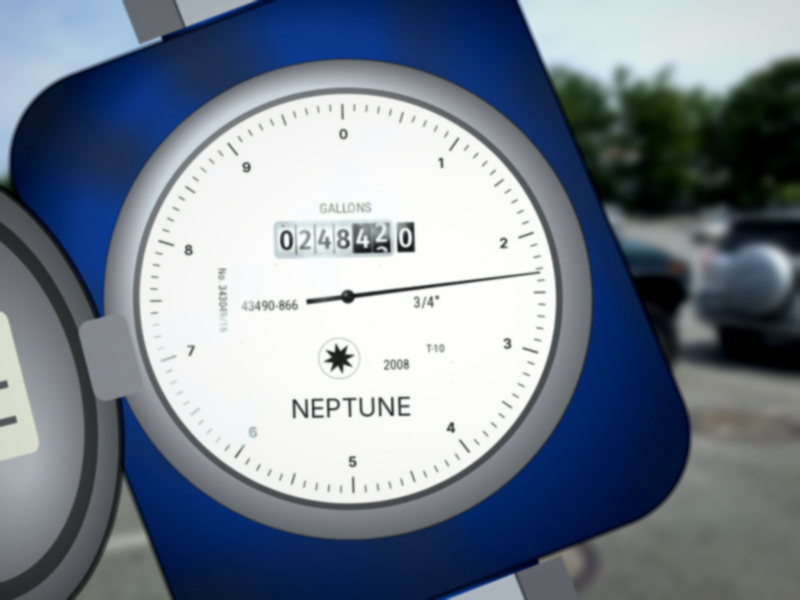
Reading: 248422.3; gal
